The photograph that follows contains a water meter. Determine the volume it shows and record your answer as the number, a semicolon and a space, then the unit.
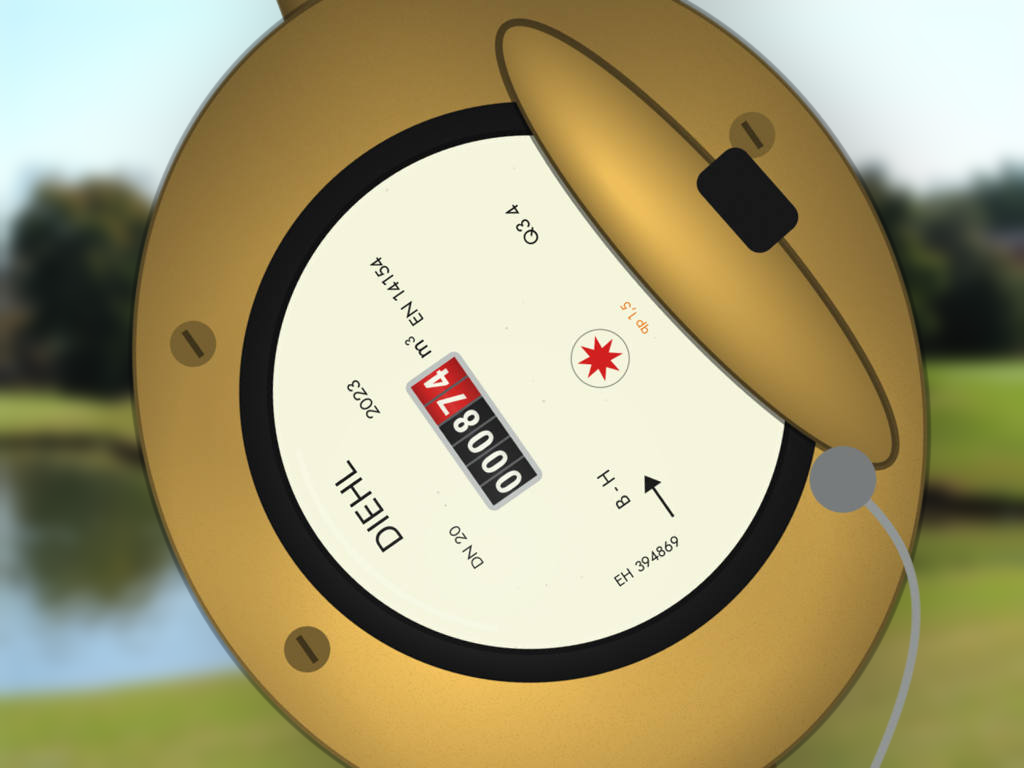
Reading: 8.74; m³
